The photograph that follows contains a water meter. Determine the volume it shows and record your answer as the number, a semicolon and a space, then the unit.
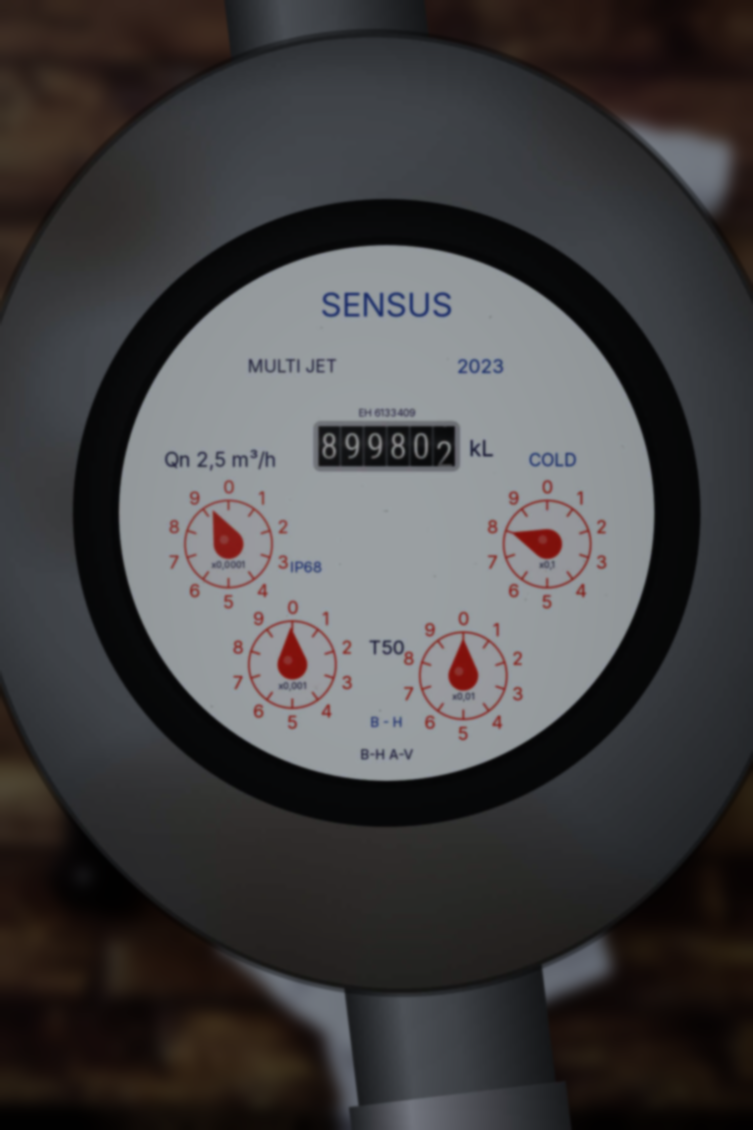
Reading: 899801.7999; kL
